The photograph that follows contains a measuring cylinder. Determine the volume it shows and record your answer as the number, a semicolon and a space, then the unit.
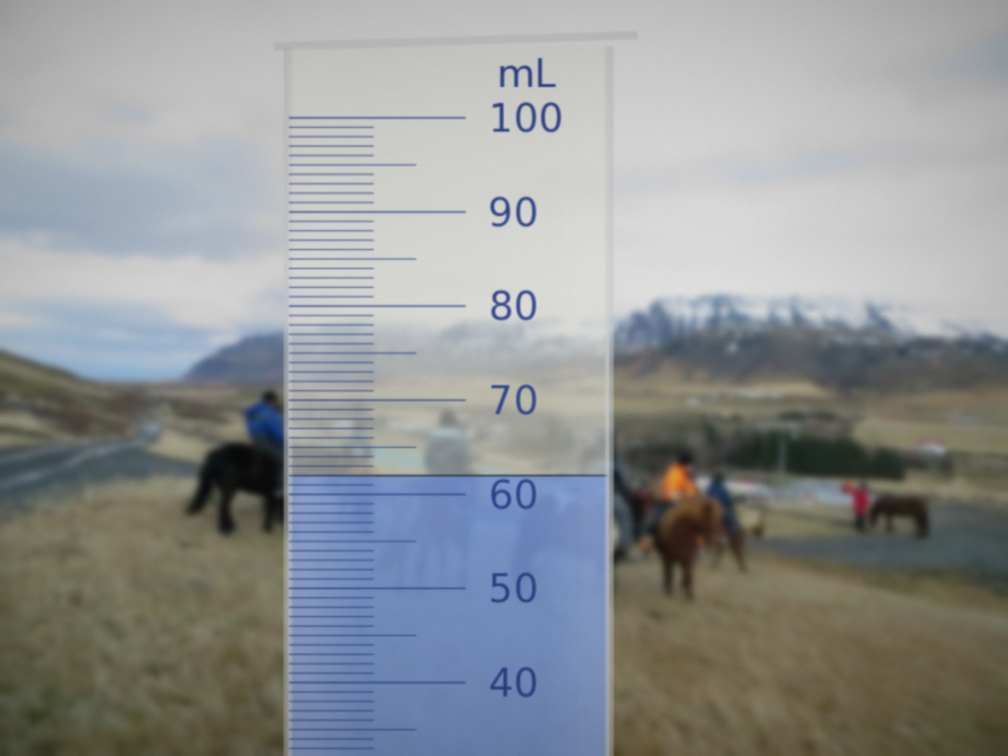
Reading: 62; mL
